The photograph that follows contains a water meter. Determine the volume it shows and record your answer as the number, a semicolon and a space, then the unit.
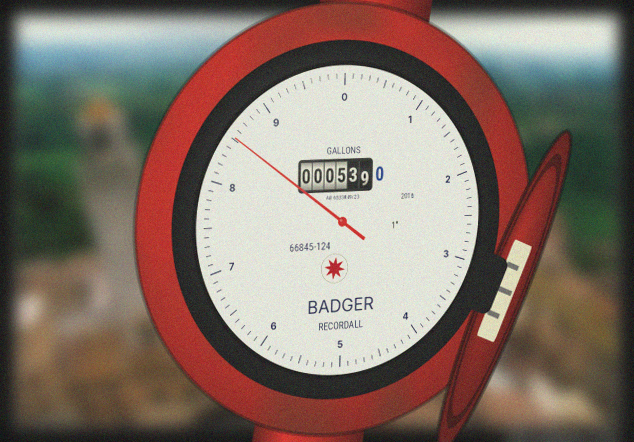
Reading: 5388.5; gal
